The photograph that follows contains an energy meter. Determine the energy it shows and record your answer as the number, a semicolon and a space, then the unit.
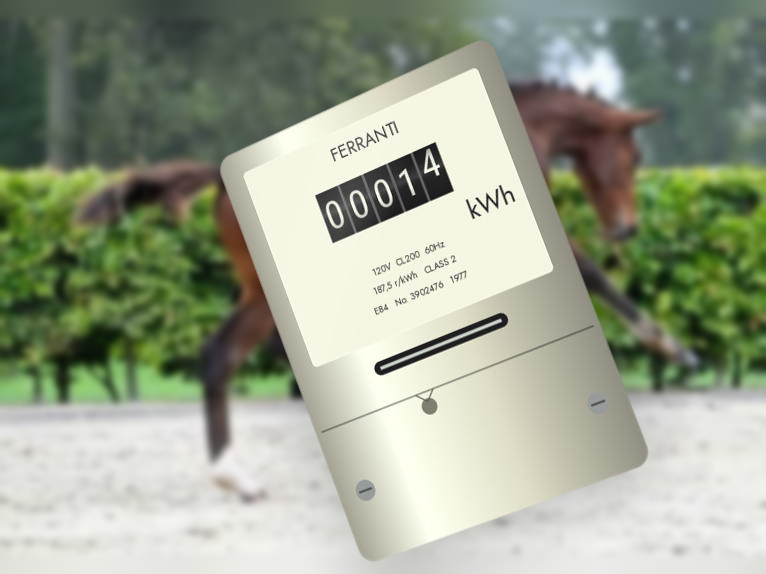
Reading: 14; kWh
